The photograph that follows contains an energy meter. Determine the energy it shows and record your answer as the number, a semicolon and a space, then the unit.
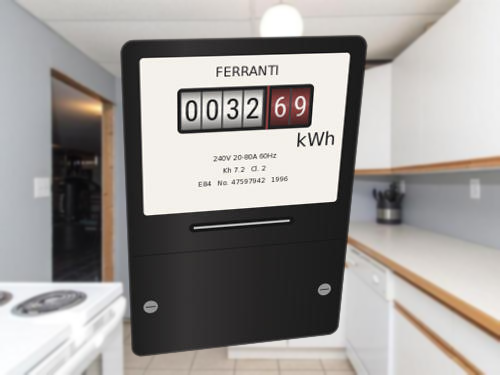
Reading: 32.69; kWh
